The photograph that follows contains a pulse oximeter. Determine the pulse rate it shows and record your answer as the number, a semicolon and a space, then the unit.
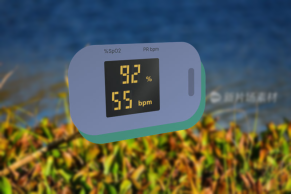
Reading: 55; bpm
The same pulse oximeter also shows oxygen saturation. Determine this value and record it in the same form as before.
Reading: 92; %
